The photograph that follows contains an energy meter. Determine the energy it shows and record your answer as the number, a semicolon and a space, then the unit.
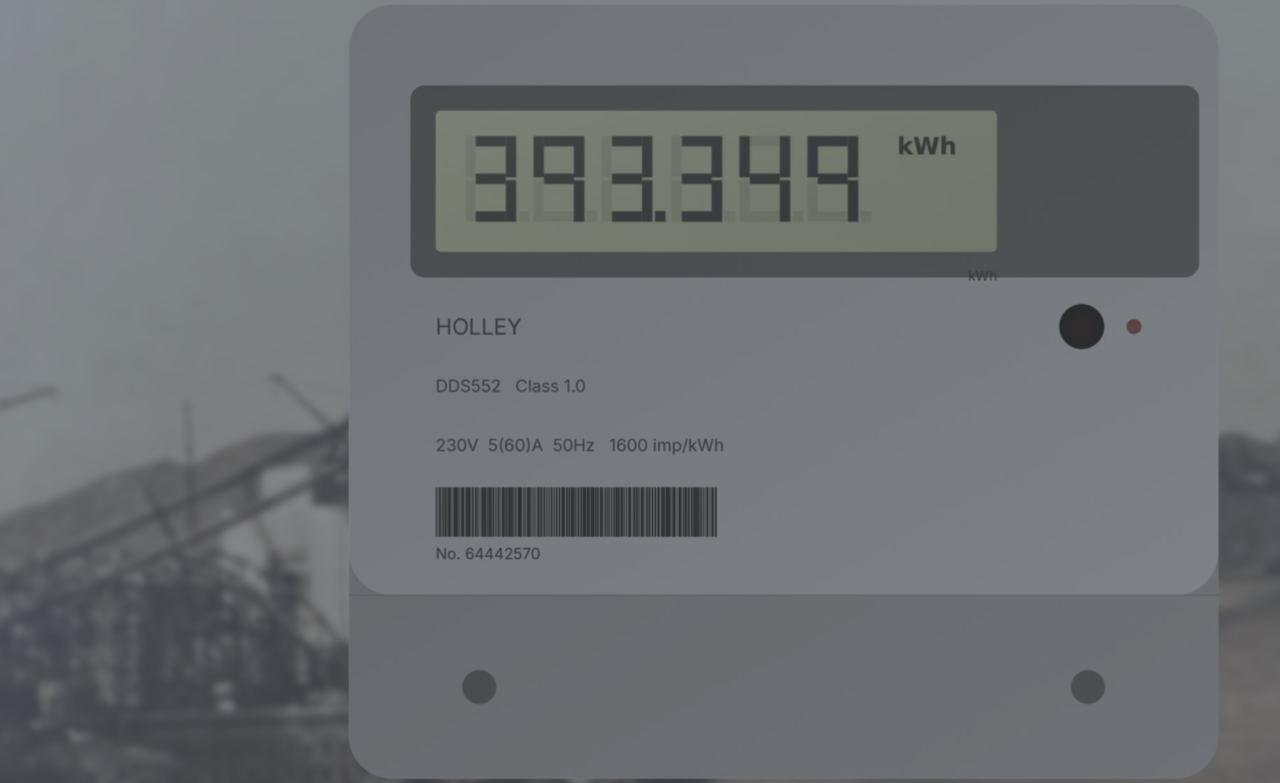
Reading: 393.349; kWh
